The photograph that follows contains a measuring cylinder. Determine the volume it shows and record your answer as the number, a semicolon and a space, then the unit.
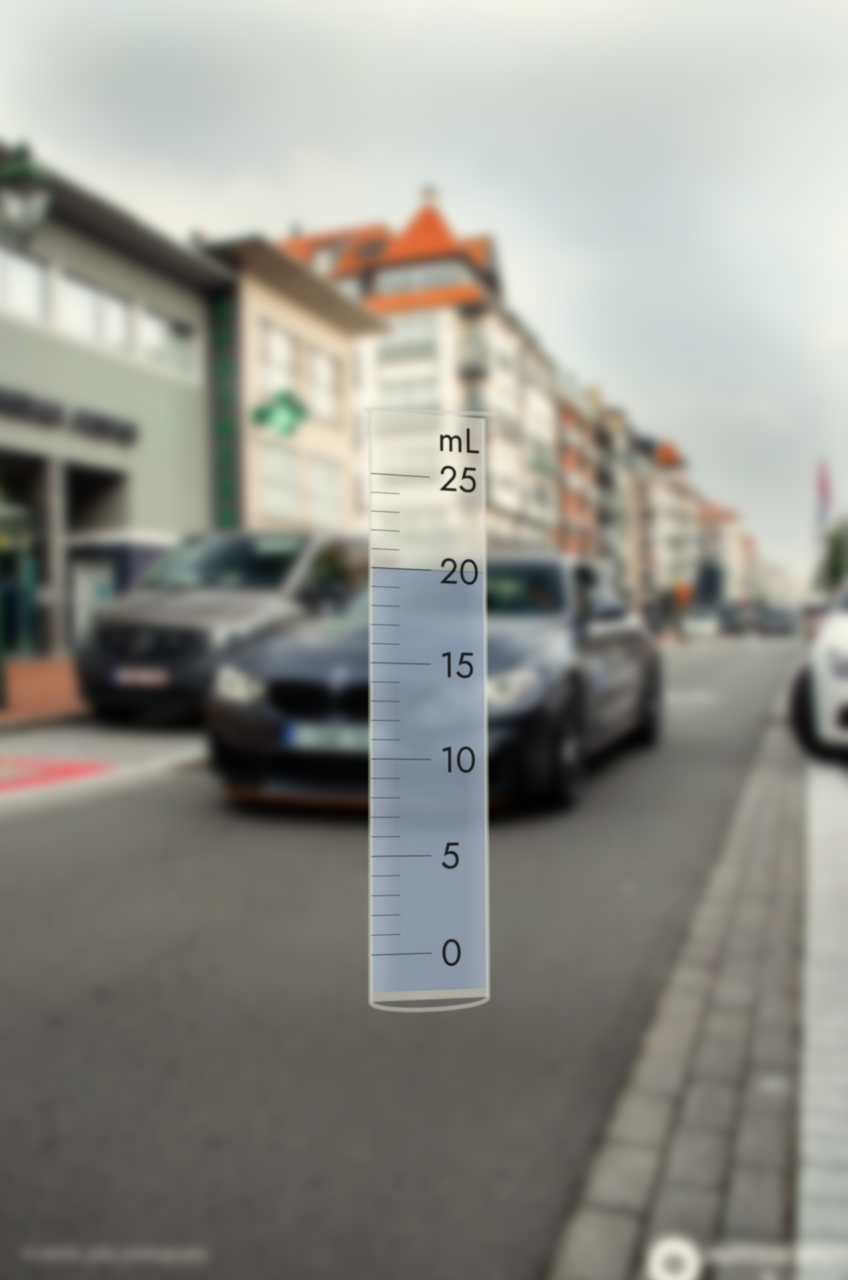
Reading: 20; mL
